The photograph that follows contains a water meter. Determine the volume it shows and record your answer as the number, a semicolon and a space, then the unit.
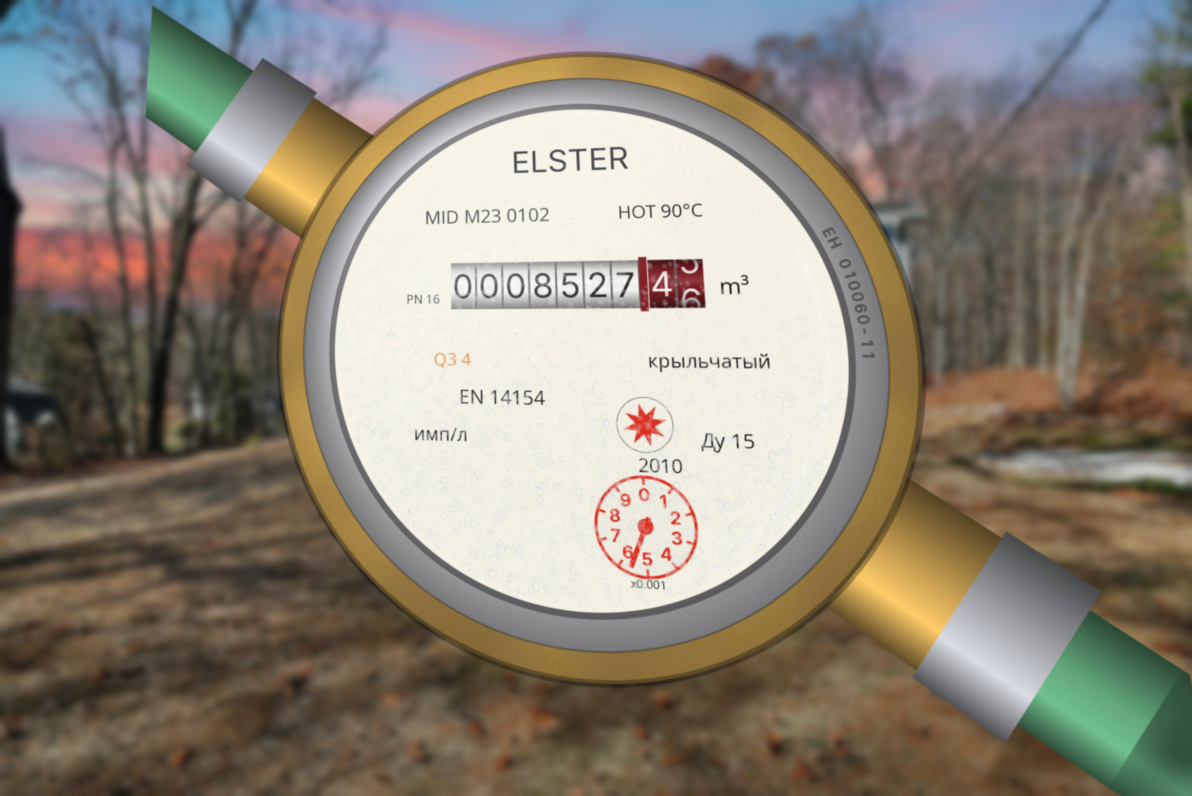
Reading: 8527.455; m³
